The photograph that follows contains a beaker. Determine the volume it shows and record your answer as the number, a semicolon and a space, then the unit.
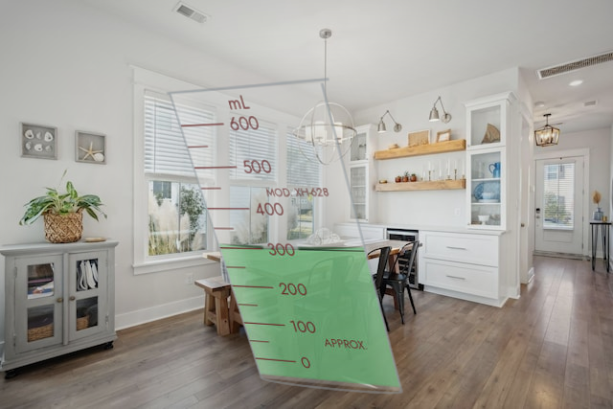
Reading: 300; mL
